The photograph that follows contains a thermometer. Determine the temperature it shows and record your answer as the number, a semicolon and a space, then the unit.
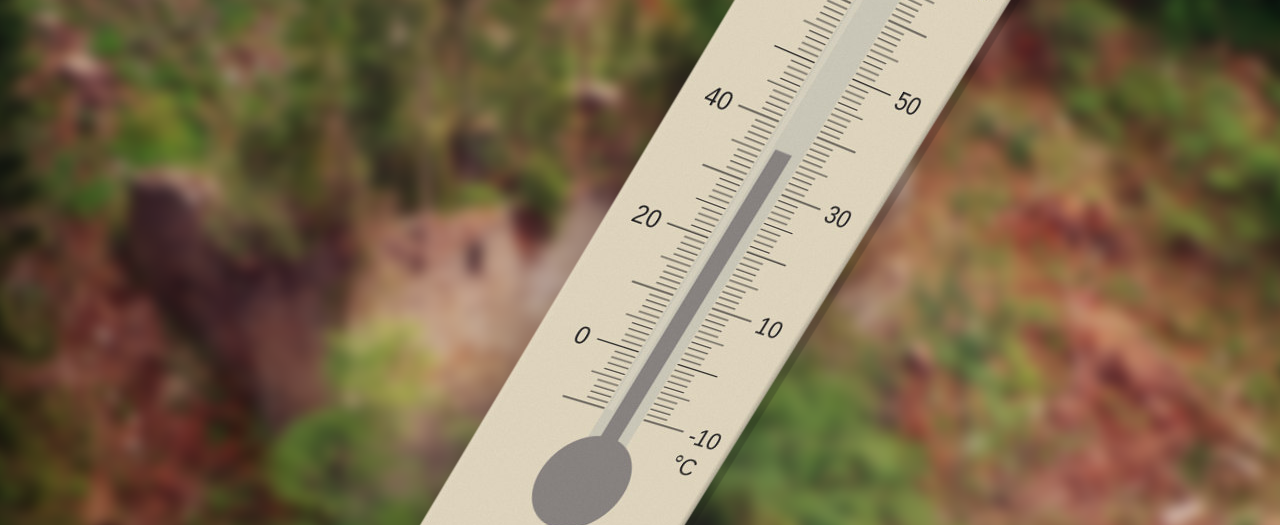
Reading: 36; °C
